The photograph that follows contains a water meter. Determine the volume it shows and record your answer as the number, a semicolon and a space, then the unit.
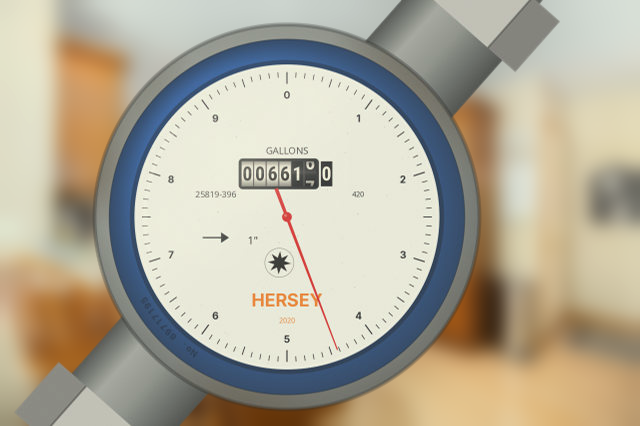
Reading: 66164.4; gal
